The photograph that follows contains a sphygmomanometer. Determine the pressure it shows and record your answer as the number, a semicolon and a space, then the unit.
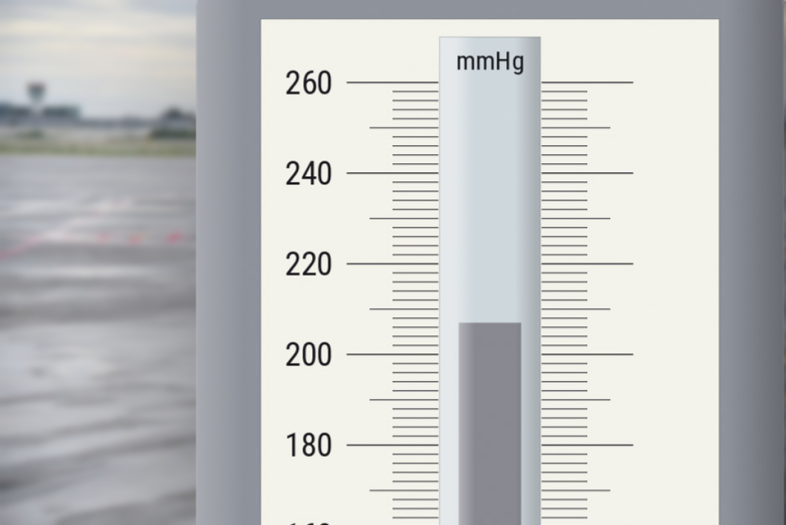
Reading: 207; mmHg
